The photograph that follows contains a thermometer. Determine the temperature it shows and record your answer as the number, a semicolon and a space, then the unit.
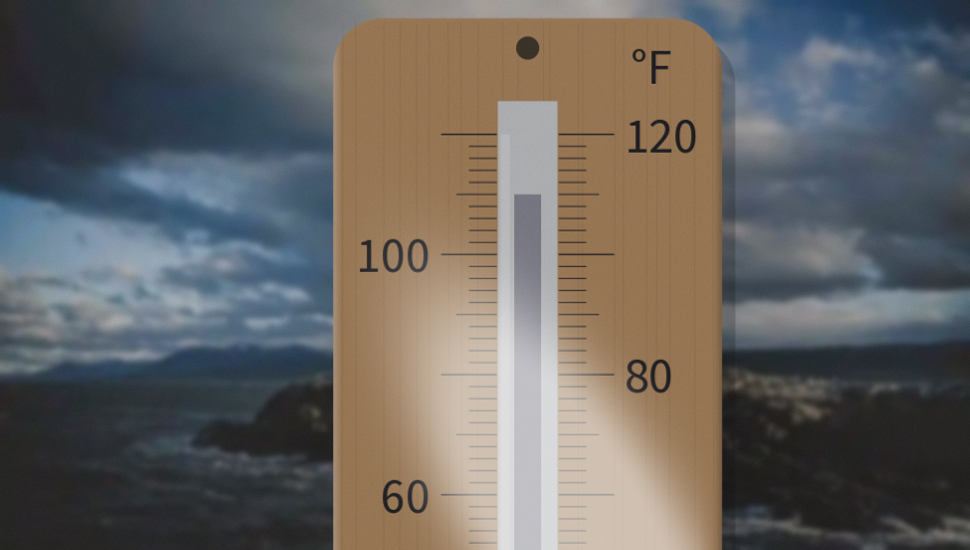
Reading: 110; °F
